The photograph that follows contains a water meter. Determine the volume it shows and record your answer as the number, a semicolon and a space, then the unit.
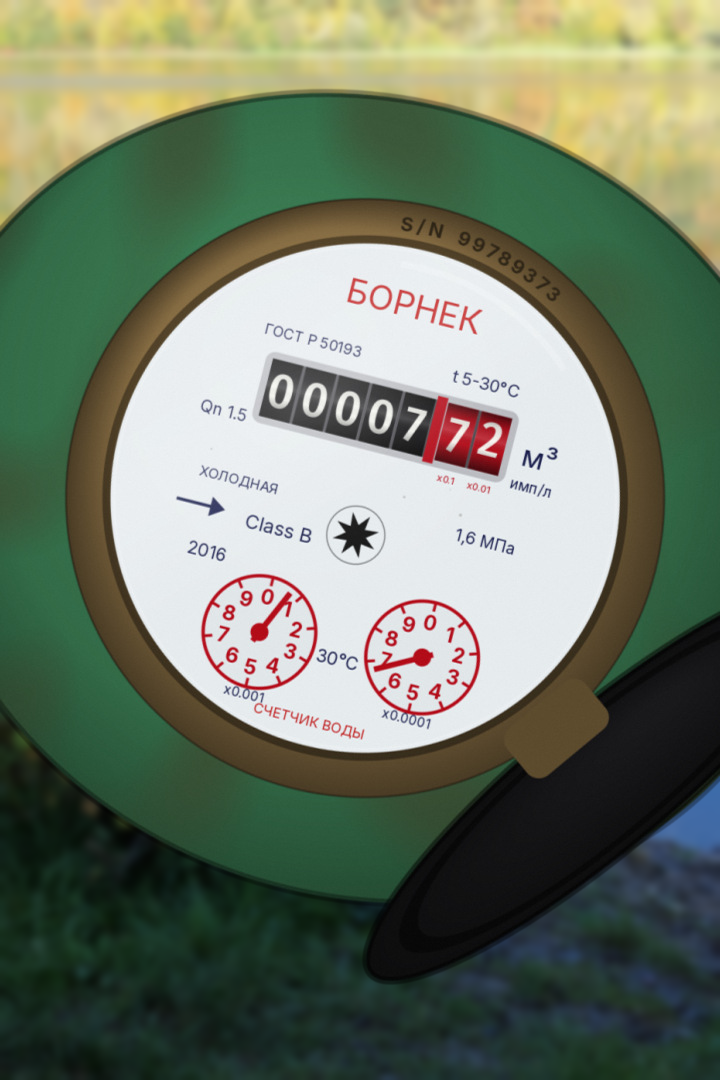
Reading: 7.7206; m³
